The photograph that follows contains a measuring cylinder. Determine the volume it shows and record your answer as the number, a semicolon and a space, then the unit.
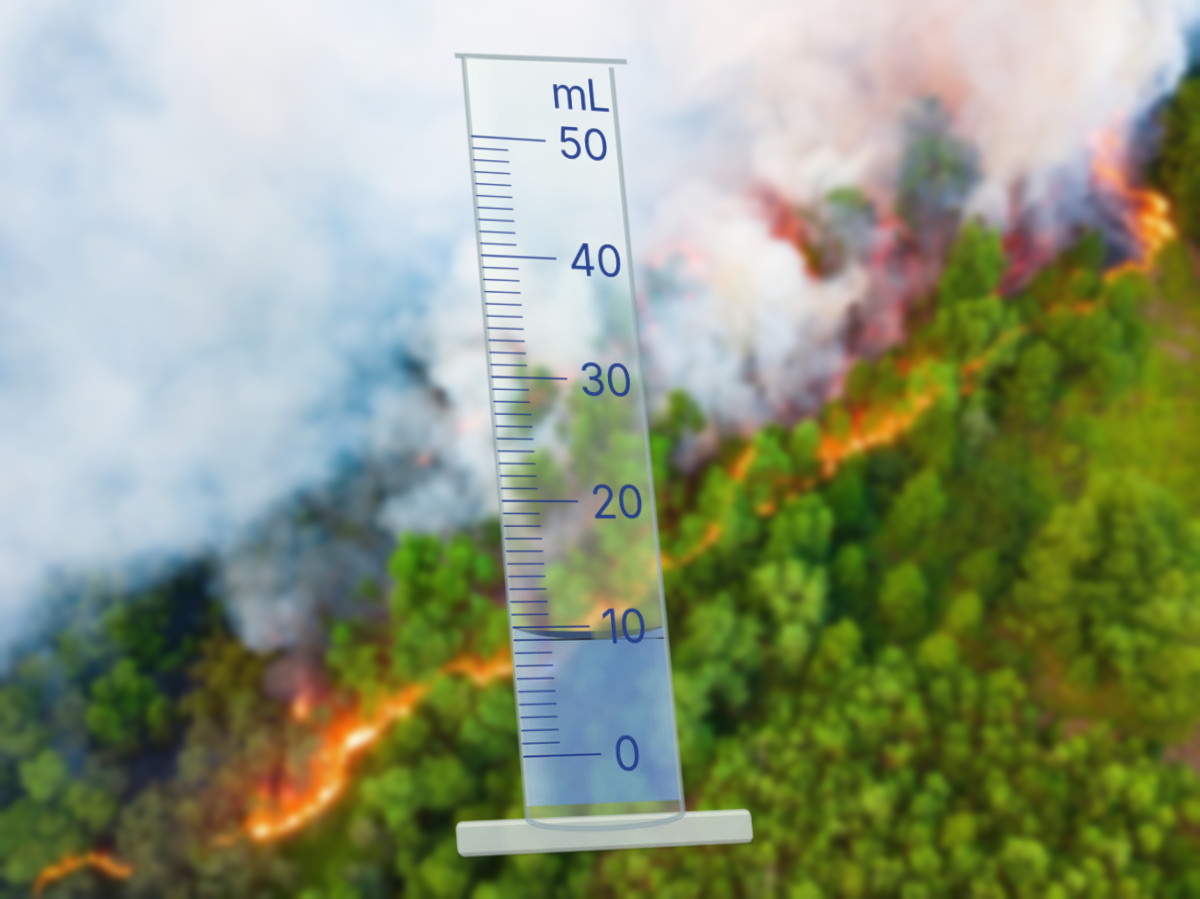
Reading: 9; mL
